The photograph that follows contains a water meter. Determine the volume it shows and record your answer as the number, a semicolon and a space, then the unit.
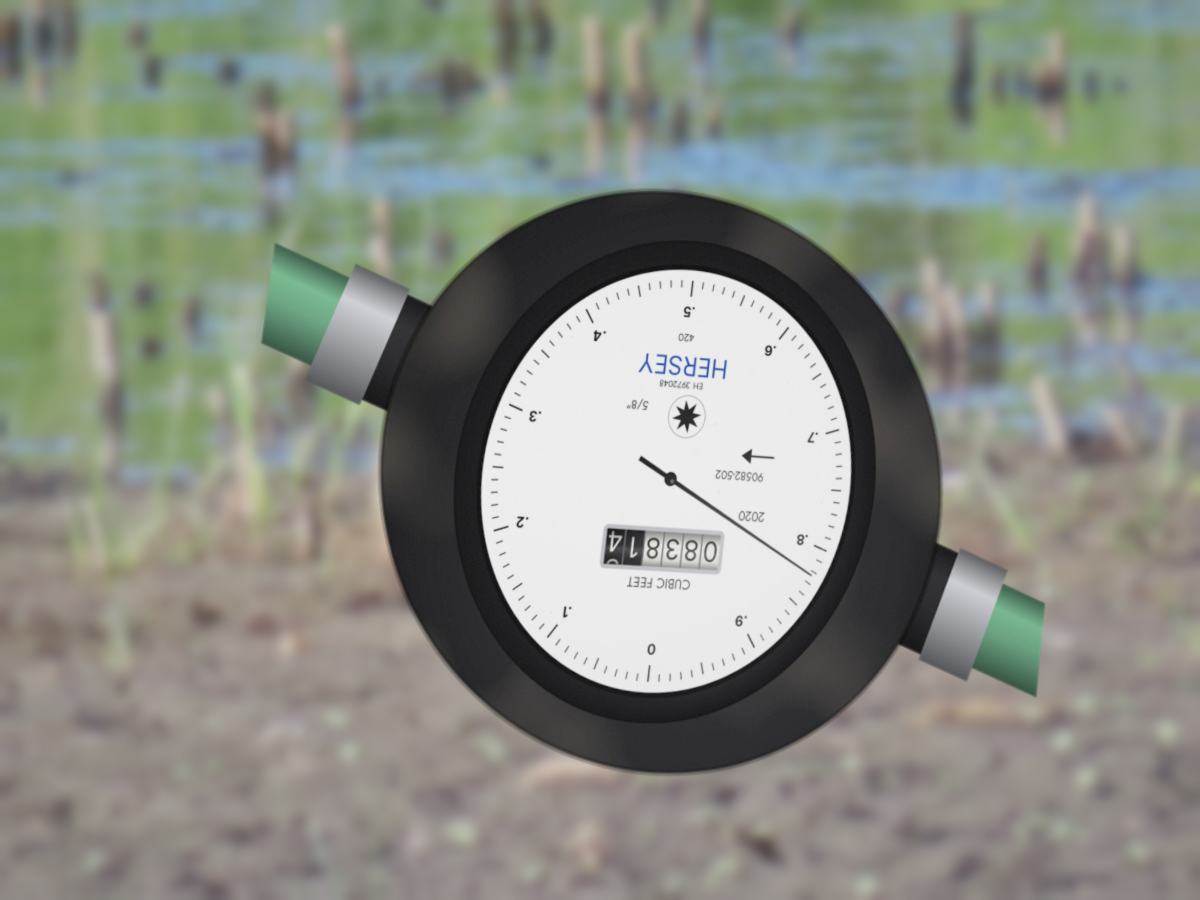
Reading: 83813.82; ft³
